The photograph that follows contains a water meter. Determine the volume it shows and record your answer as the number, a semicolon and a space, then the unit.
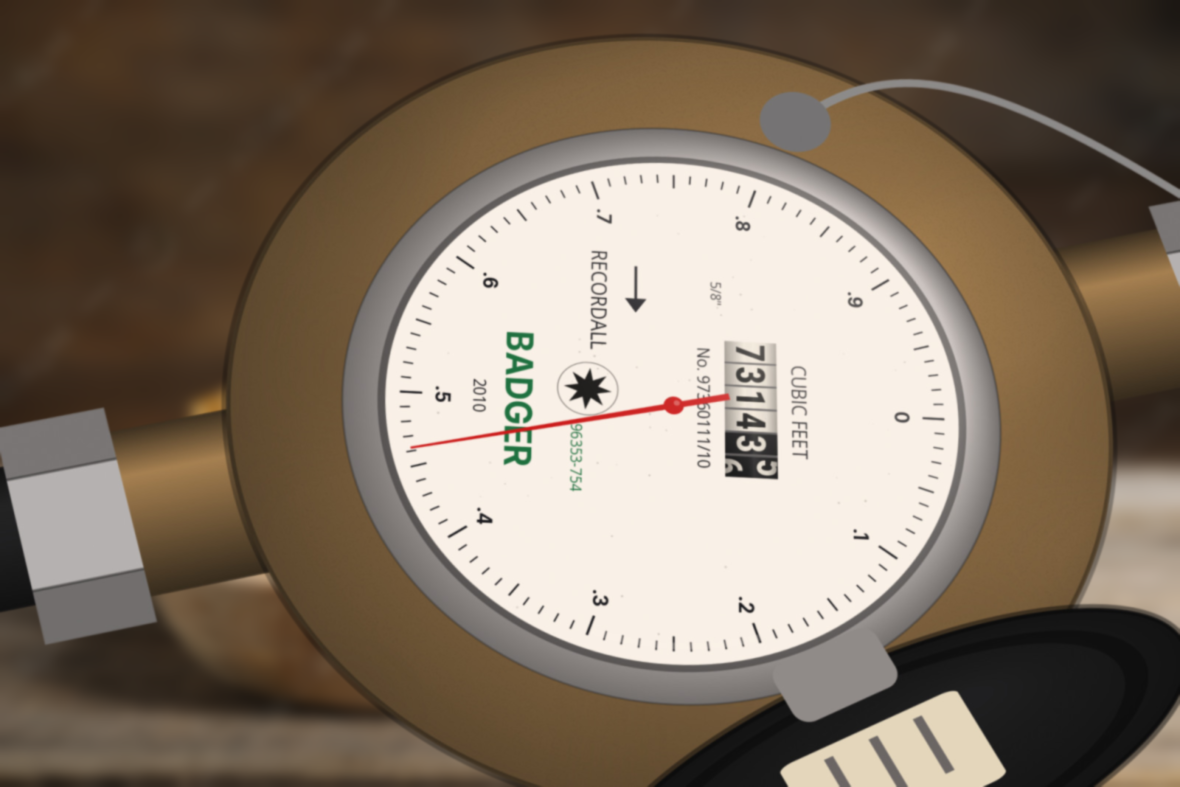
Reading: 731435.46; ft³
